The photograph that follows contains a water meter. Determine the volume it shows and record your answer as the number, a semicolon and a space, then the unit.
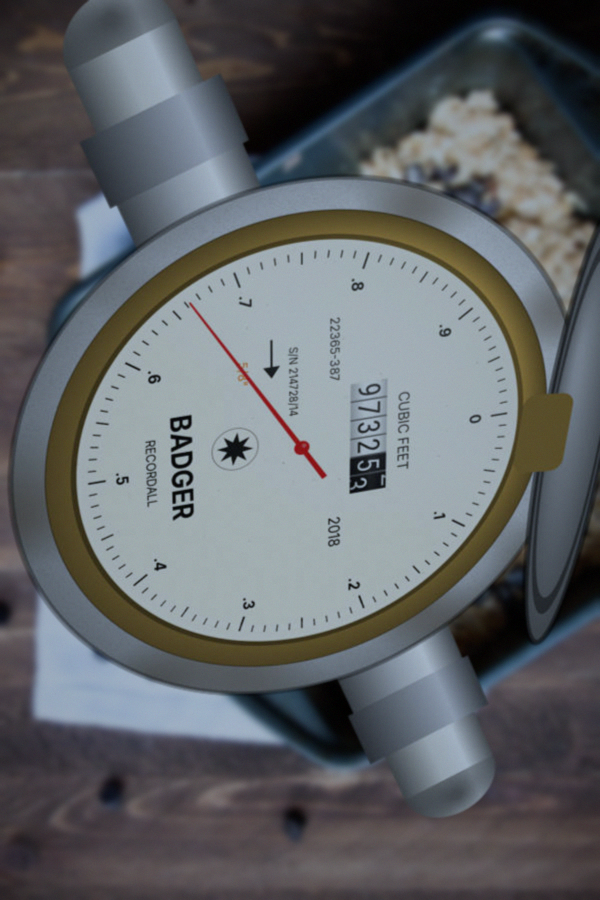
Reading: 973252.66; ft³
